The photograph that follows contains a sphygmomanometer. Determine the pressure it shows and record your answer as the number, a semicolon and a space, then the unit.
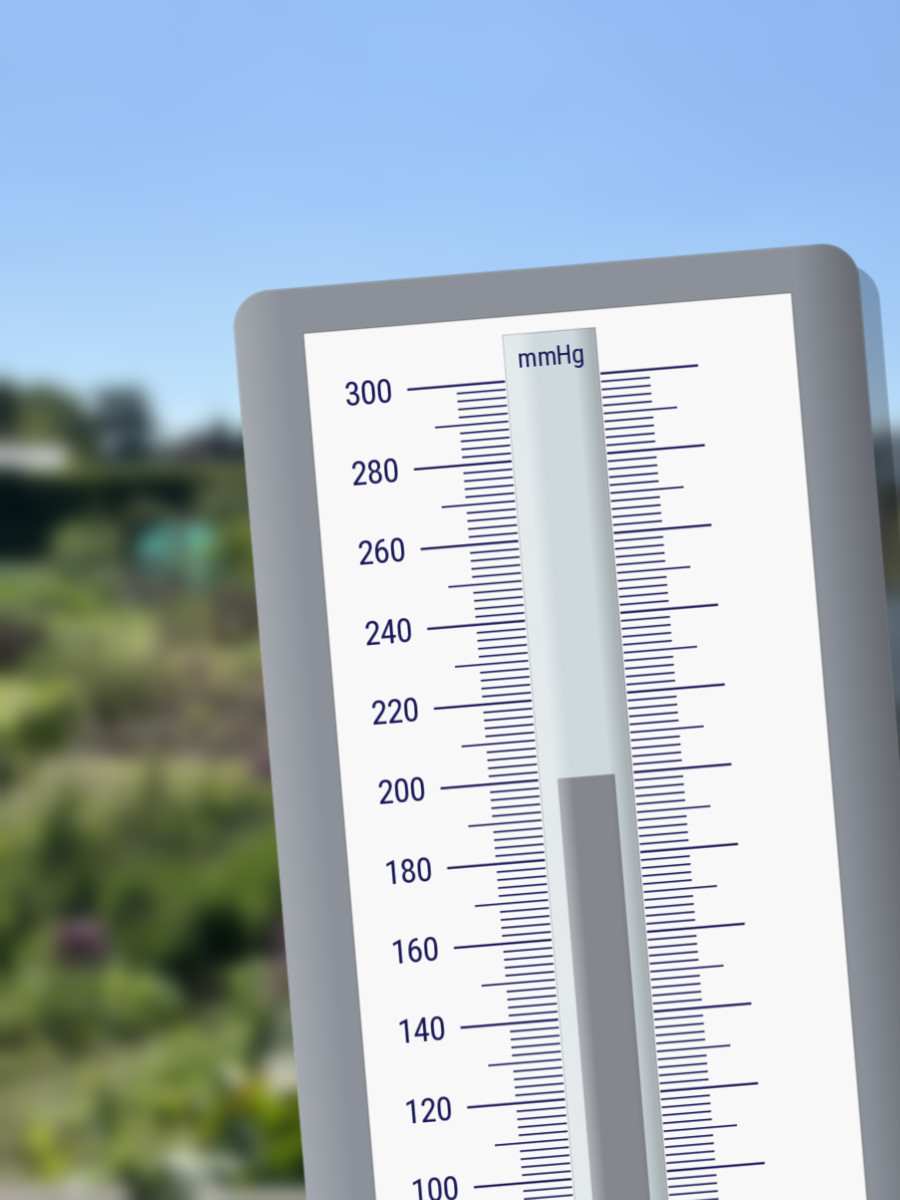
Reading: 200; mmHg
